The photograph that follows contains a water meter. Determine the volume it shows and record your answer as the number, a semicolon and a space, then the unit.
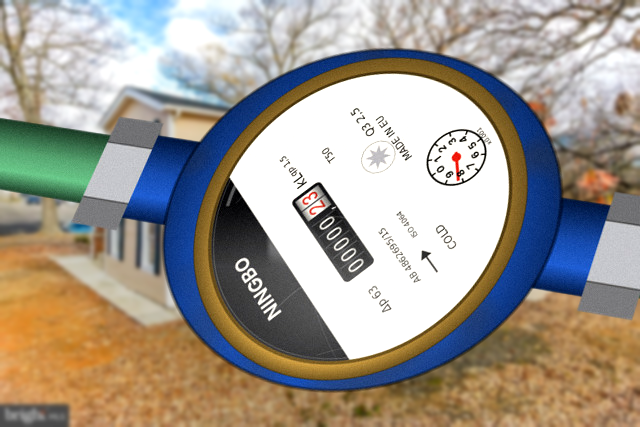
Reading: 0.238; kL
